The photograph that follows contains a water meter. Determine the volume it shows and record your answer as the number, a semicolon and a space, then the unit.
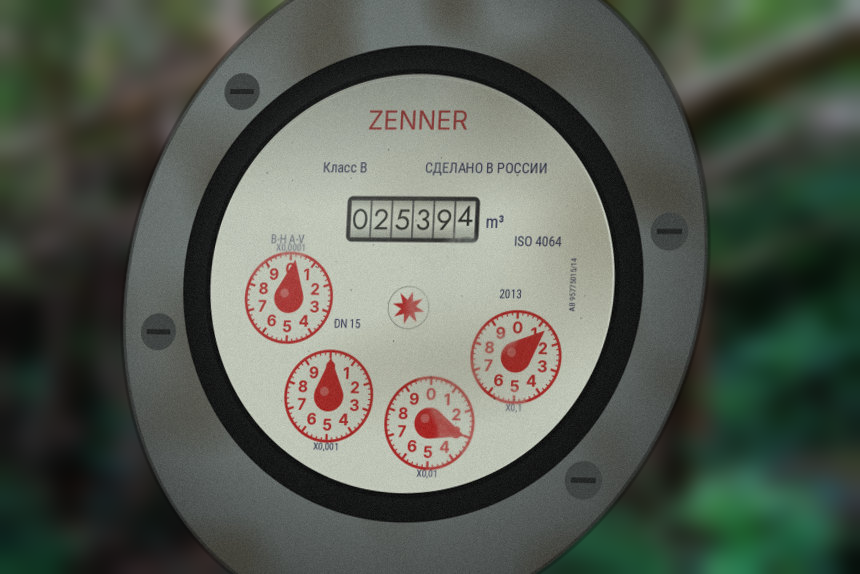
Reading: 25394.1300; m³
